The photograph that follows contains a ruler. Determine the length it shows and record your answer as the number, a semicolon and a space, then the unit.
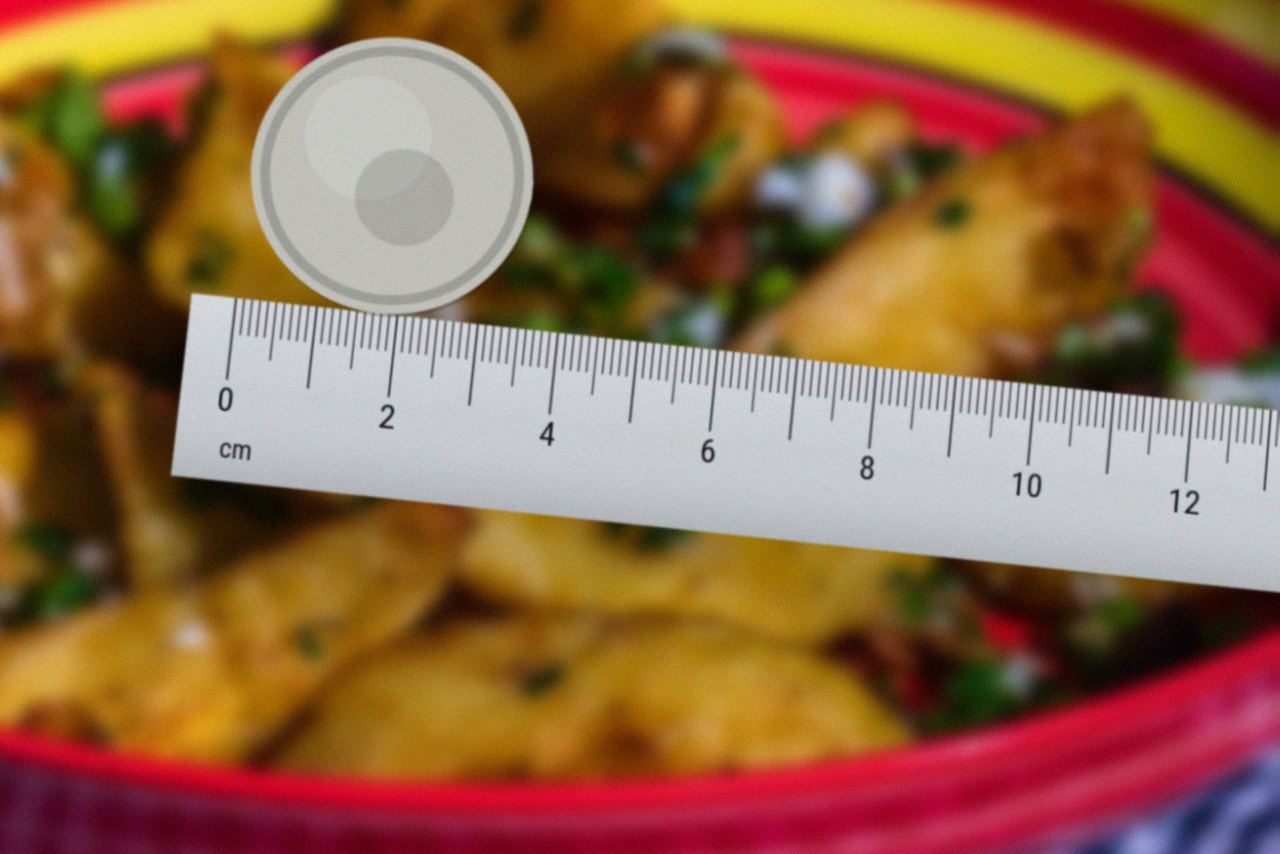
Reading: 3.5; cm
